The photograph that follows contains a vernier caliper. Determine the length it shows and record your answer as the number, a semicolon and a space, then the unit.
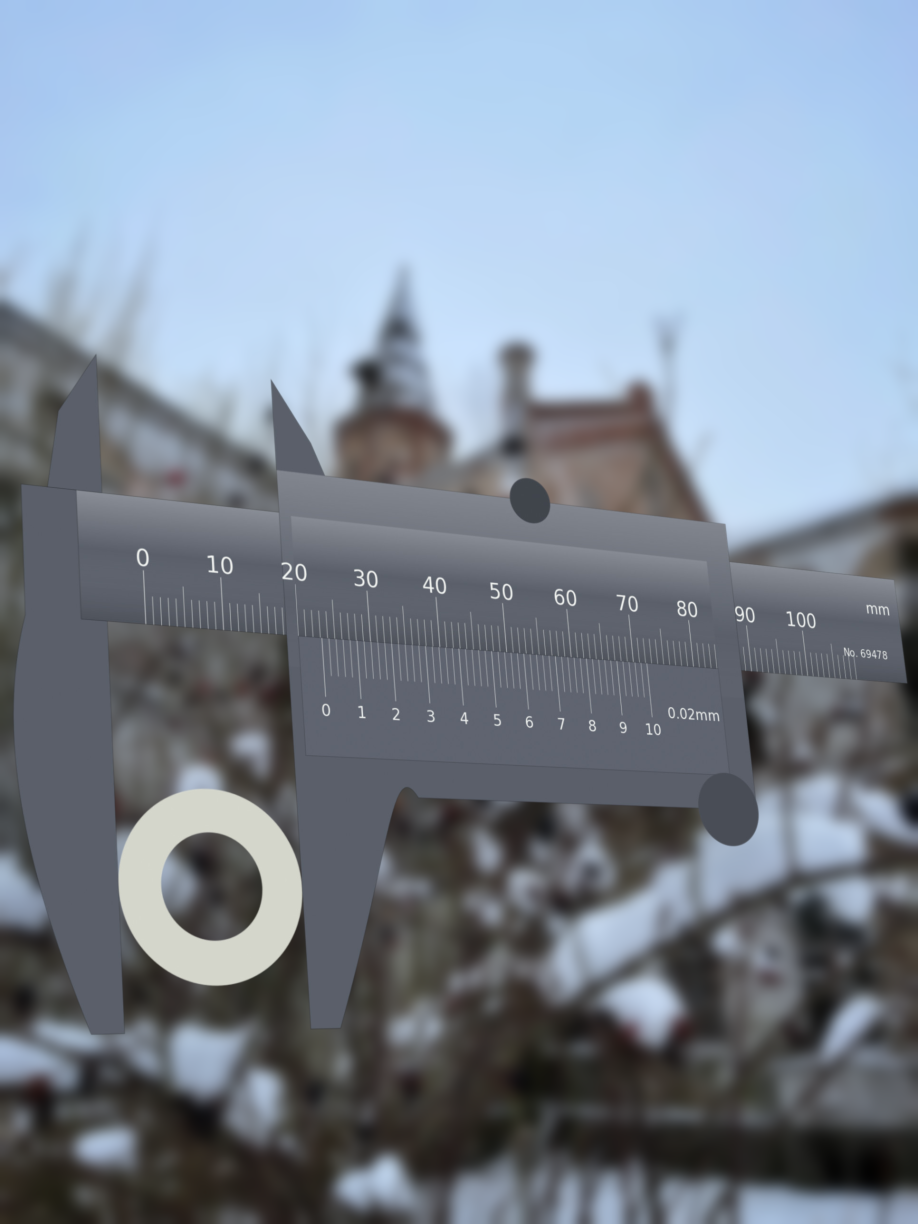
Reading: 23.2; mm
